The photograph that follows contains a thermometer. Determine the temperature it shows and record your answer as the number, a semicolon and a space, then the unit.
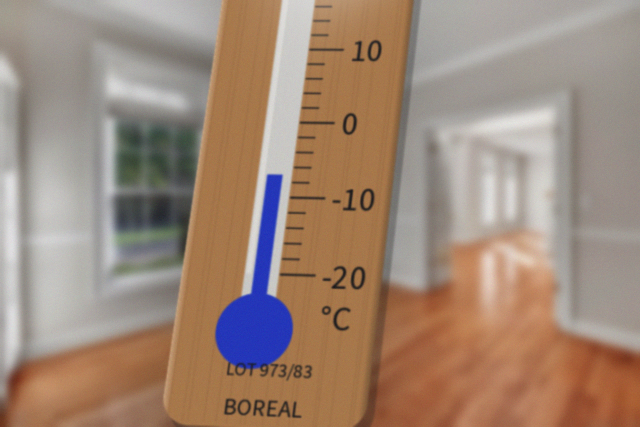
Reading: -7; °C
